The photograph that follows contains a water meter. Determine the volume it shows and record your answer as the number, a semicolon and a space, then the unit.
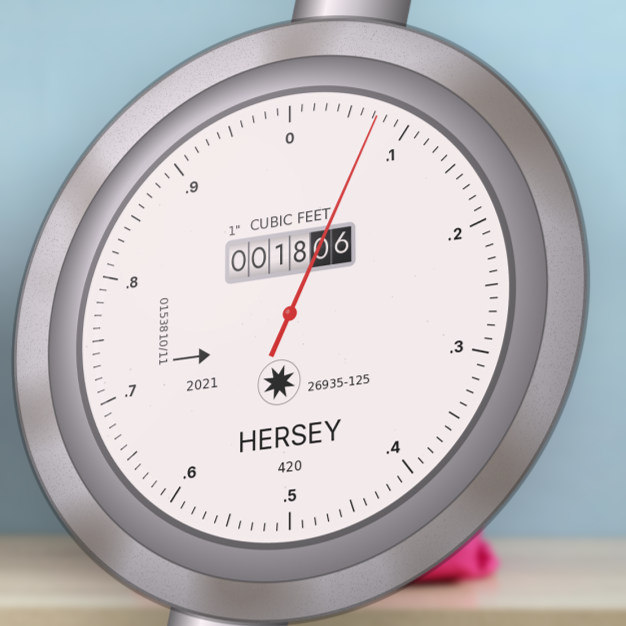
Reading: 1806.07; ft³
